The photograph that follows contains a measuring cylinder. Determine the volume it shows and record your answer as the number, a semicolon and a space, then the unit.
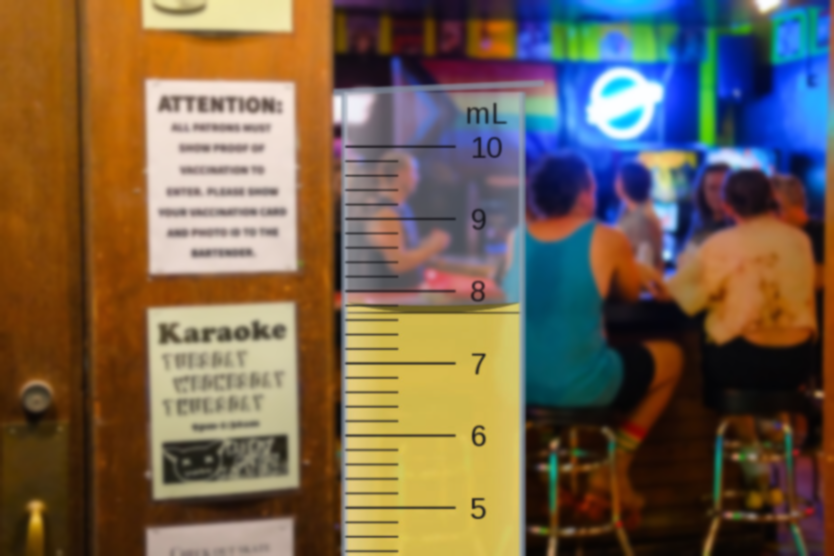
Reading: 7.7; mL
